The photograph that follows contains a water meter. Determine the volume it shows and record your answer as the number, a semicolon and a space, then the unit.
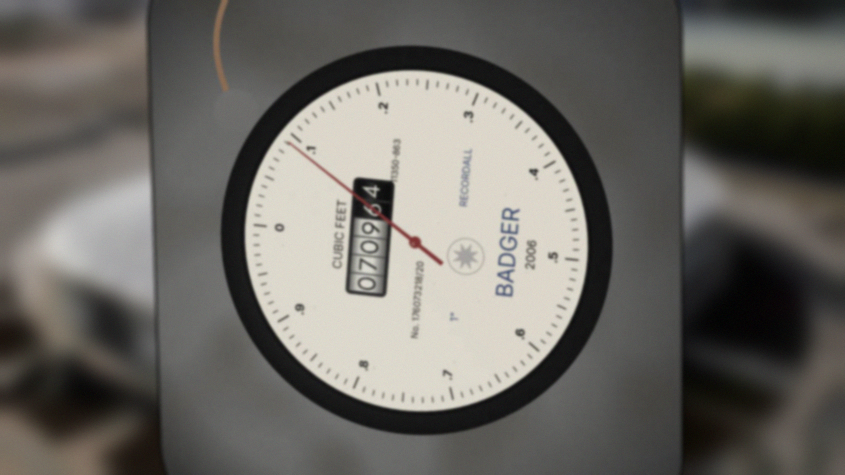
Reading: 70964.09; ft³
